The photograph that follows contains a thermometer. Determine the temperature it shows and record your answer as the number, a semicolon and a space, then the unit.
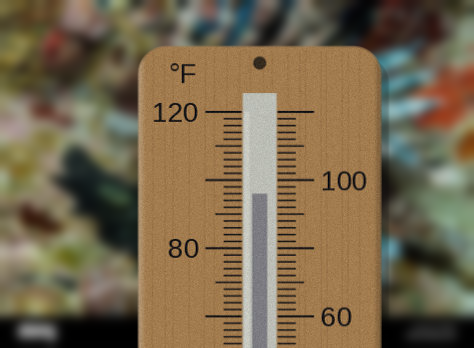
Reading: 96; °F
